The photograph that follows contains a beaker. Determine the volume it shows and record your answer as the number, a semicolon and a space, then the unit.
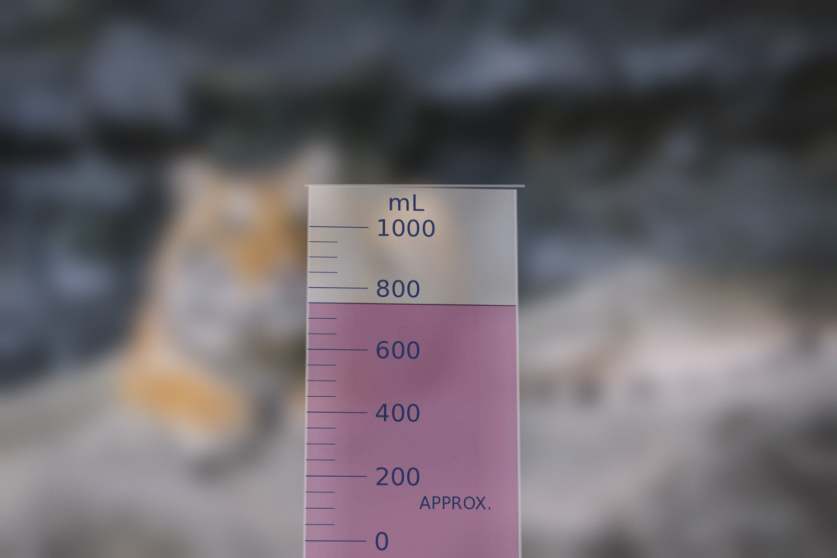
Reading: 750; mL
